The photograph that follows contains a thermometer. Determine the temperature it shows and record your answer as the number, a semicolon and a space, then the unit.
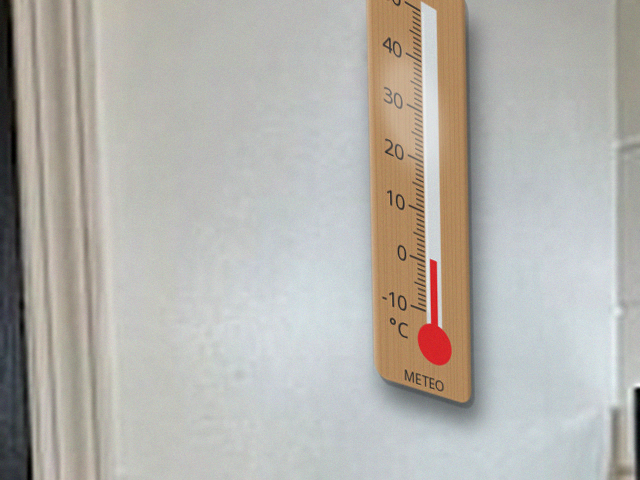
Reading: 1; °C
